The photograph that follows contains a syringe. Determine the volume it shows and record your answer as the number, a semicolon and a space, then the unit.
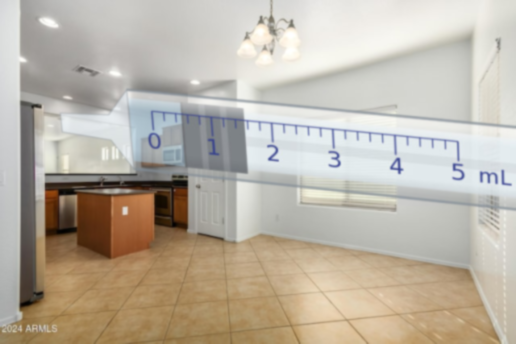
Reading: 0.5; mL
